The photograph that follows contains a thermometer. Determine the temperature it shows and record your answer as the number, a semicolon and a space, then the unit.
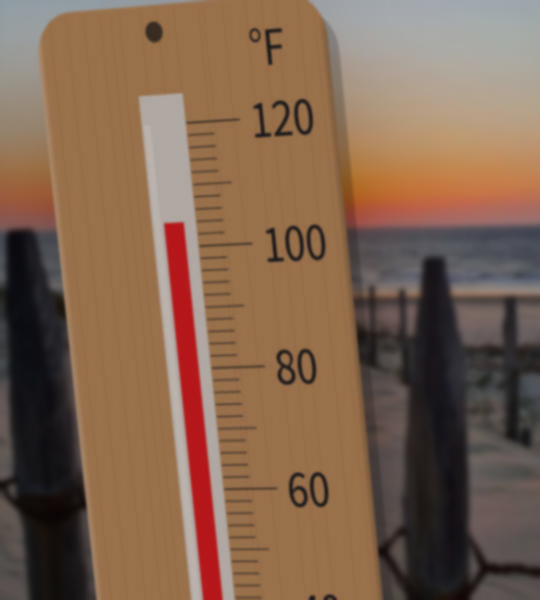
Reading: 104; °F
